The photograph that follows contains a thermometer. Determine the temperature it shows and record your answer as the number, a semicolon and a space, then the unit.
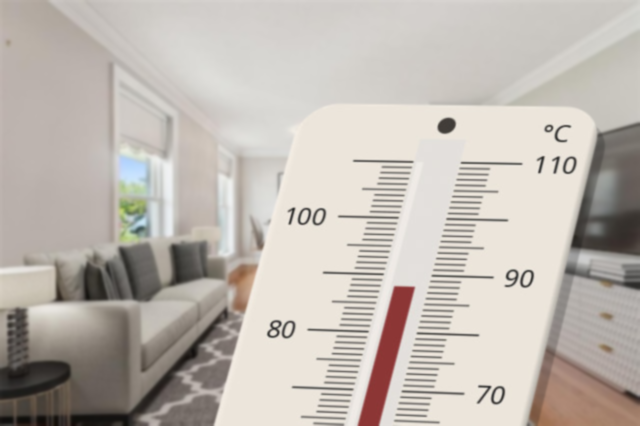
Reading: 88; °C
